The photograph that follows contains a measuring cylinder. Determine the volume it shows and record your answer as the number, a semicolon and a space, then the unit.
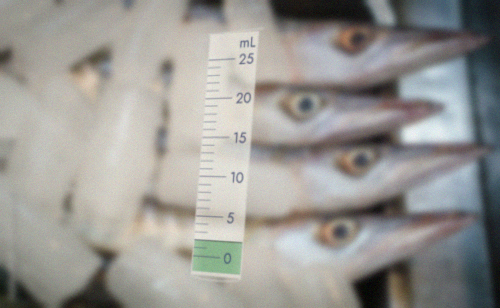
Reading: 2; mL
